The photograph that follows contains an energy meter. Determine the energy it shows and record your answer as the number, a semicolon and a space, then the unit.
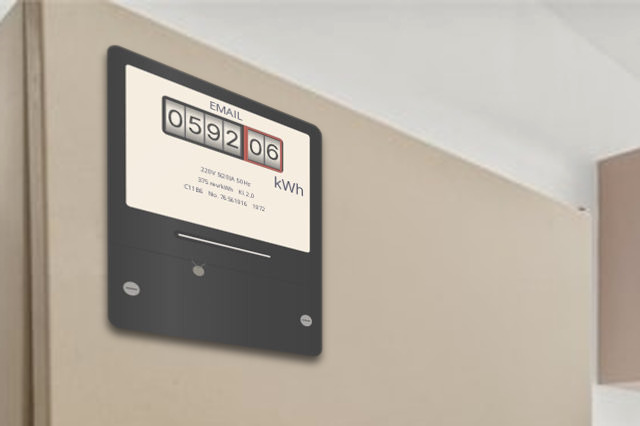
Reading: 592.06; kWh
